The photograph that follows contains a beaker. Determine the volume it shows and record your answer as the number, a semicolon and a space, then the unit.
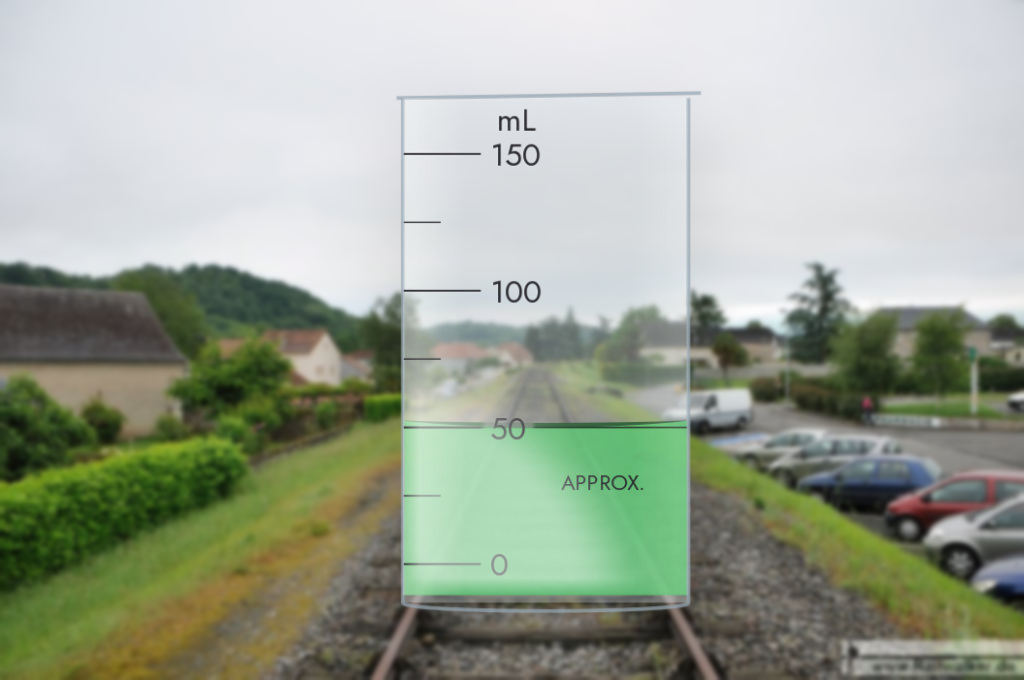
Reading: 50; mL
